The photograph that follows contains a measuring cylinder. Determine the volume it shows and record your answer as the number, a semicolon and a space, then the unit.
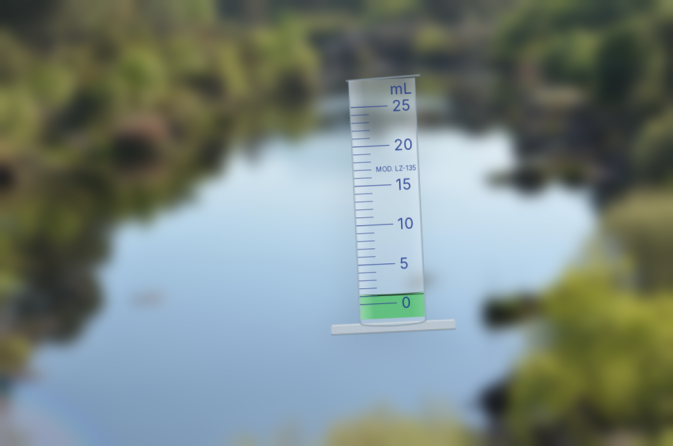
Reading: 1; mL
